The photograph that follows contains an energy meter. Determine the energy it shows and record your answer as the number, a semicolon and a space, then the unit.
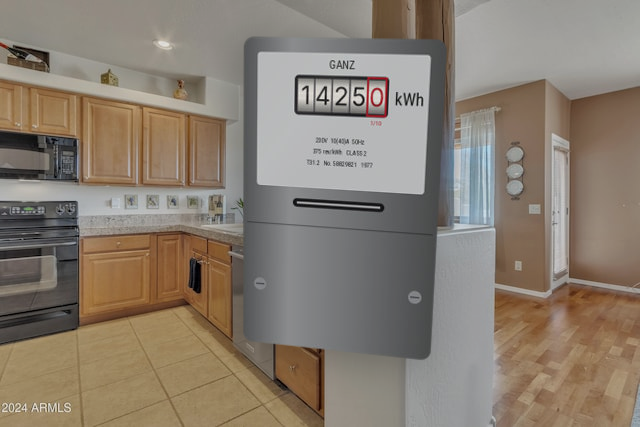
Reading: 1425.0; kWh
